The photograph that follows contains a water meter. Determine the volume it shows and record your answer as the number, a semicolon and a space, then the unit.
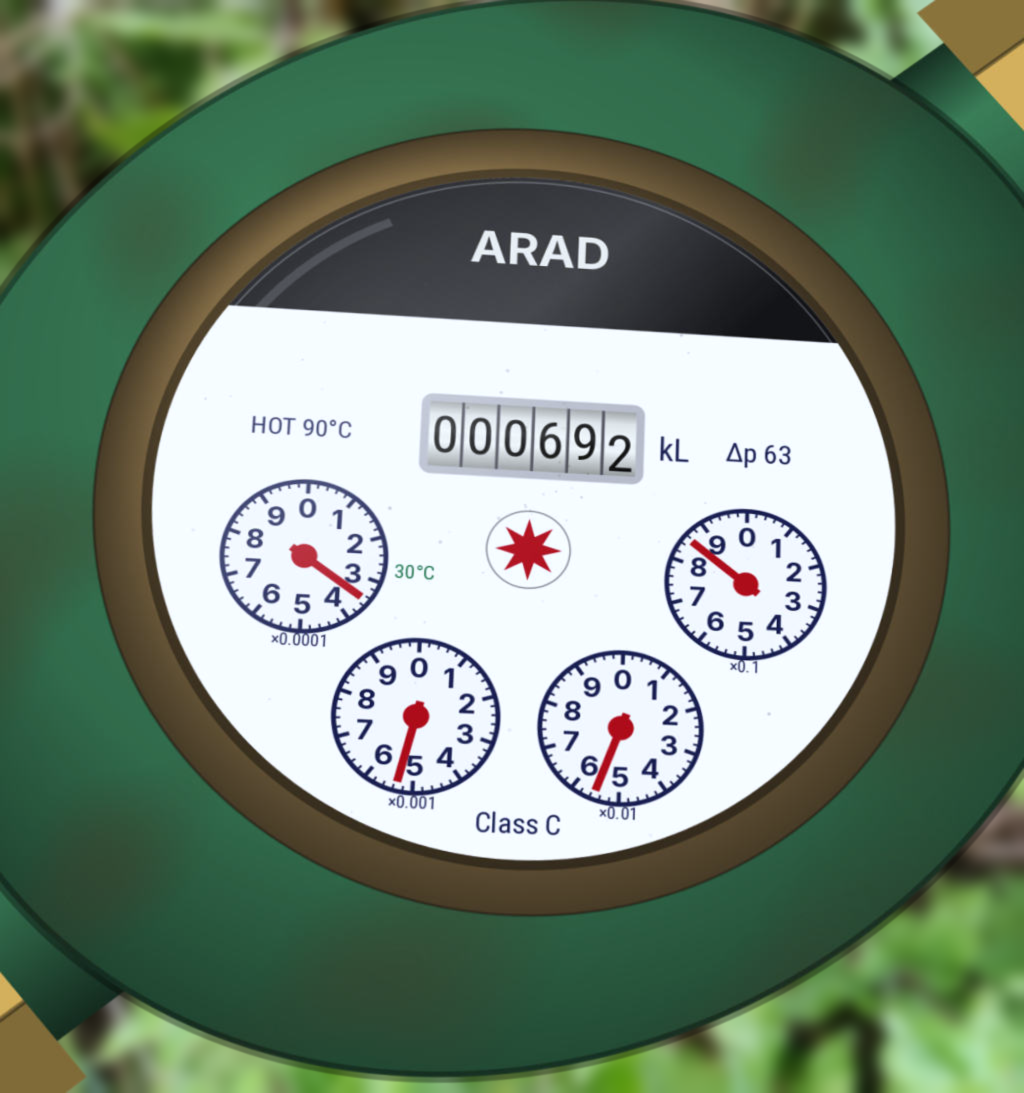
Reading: 691.8553; kL
